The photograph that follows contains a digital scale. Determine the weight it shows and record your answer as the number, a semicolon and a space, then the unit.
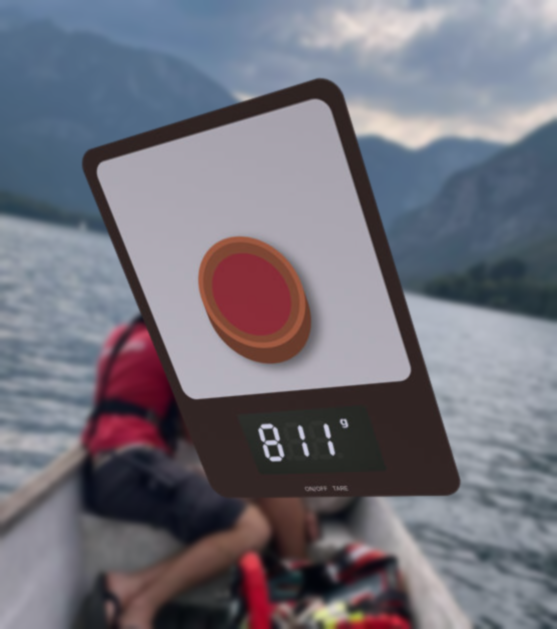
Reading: 811; g
